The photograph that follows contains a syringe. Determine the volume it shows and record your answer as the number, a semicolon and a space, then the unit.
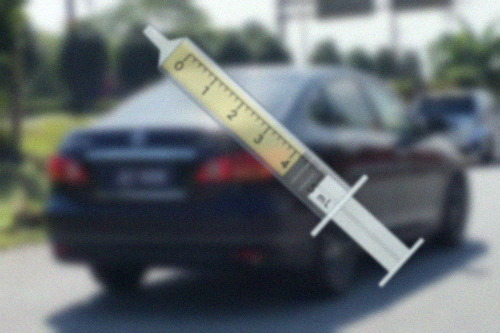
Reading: 4.2; mL
